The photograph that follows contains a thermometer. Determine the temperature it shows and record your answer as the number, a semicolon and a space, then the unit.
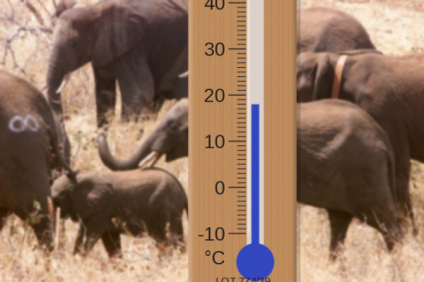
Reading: 18; °C
